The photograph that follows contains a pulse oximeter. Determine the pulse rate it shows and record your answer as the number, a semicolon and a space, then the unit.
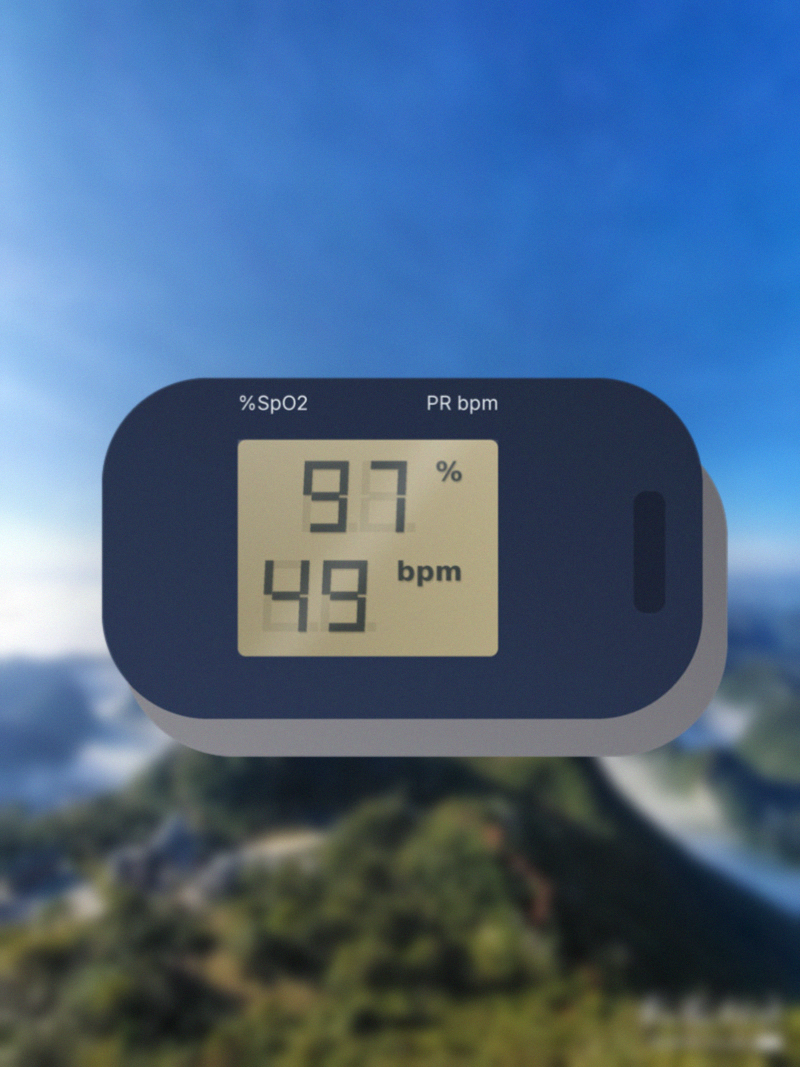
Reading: 49; bpm
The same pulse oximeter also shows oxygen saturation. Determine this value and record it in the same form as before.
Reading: 97; %
